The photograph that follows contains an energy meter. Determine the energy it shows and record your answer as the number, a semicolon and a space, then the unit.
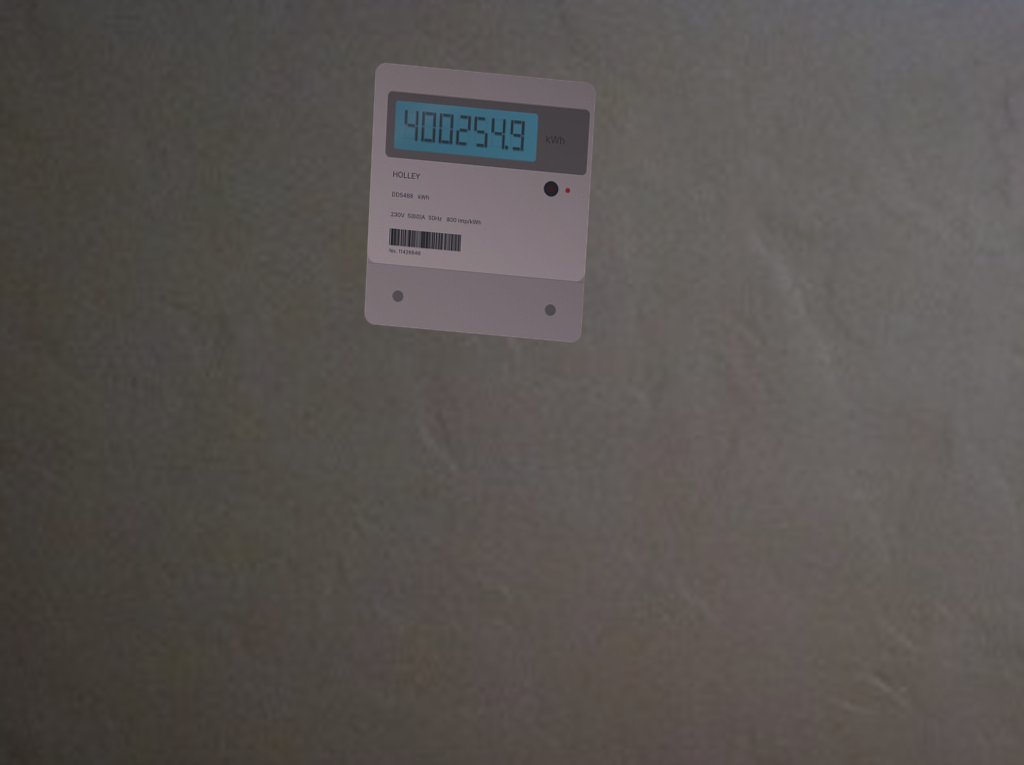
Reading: 400254.9; kWh
